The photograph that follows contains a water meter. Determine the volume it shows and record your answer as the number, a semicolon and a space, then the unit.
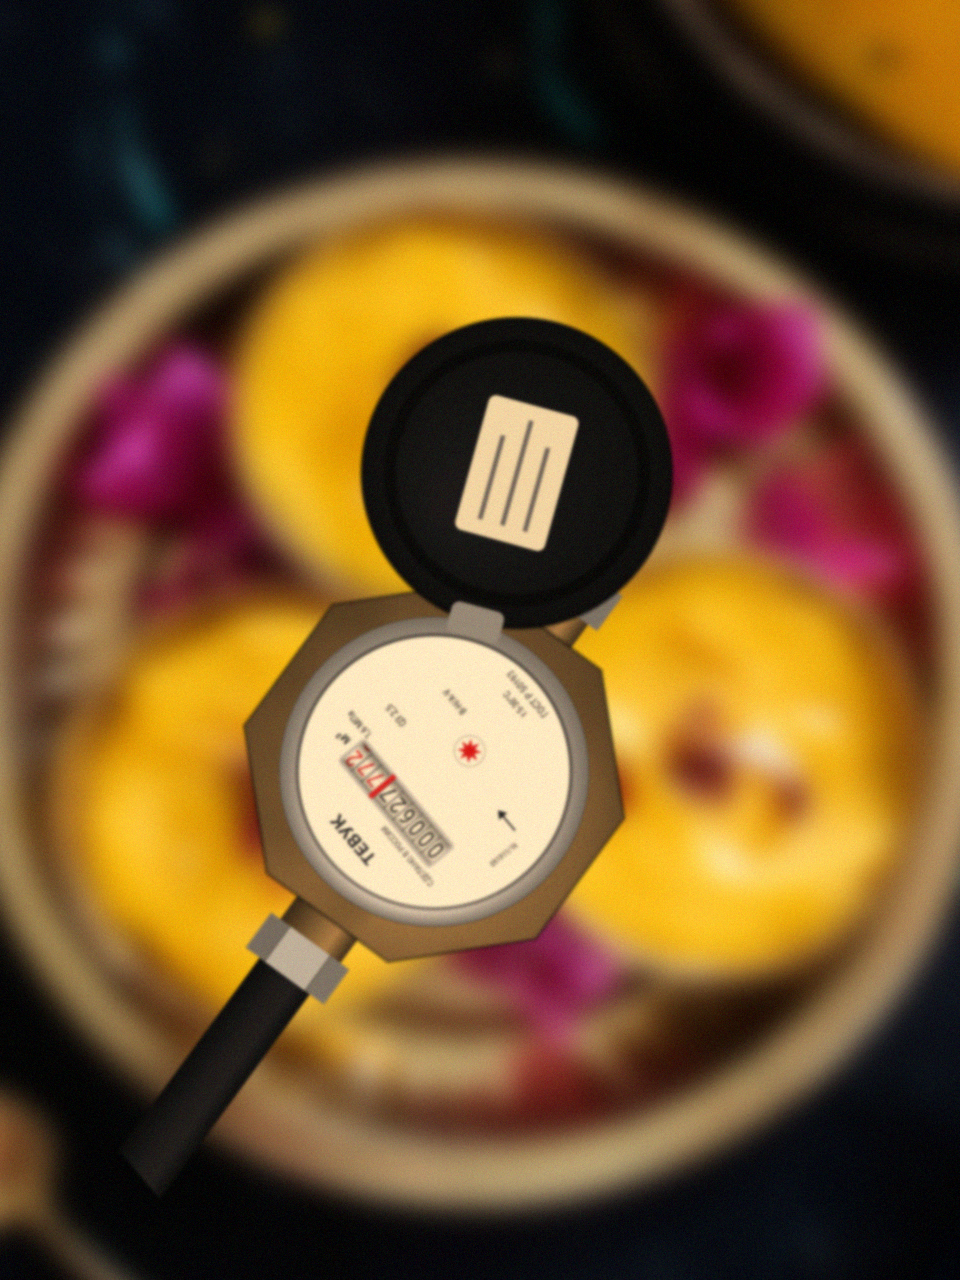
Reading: 627.772; m³
